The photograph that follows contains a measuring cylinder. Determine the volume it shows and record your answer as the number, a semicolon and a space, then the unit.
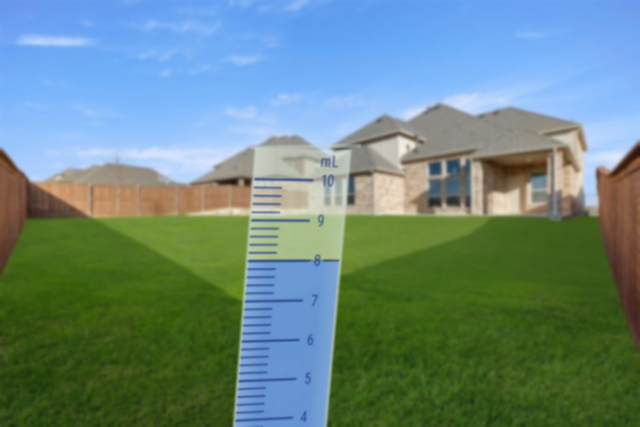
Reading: 8; mL
